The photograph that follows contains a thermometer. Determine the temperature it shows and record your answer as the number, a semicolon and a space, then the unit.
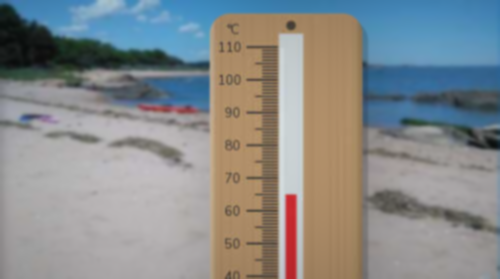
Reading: 65; °C
